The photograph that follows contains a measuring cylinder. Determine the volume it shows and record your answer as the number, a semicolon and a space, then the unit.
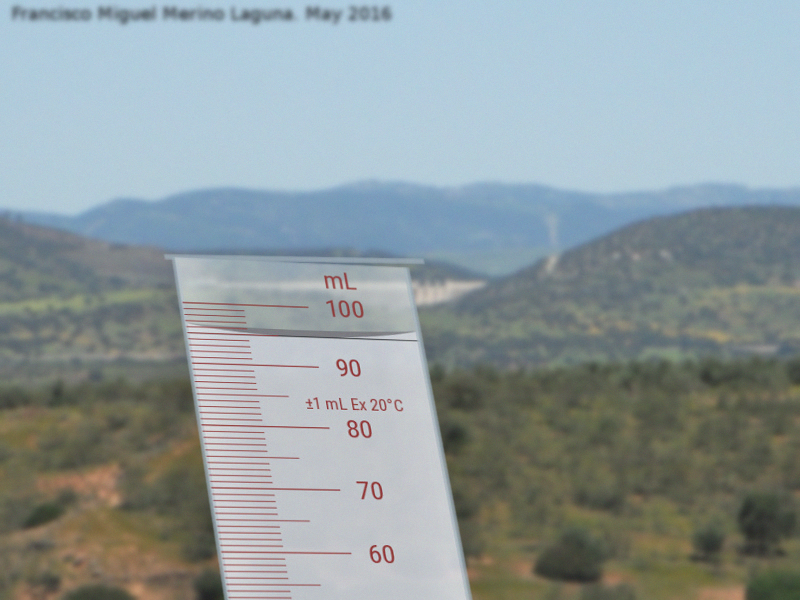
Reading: 95; mL
